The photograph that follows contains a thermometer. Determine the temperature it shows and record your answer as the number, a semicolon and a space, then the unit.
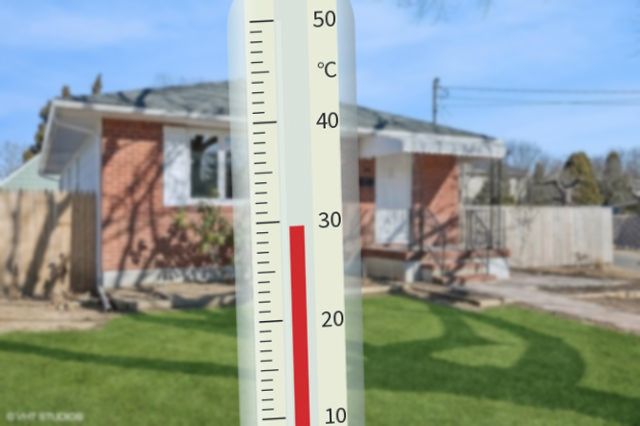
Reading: 29.5; °C
